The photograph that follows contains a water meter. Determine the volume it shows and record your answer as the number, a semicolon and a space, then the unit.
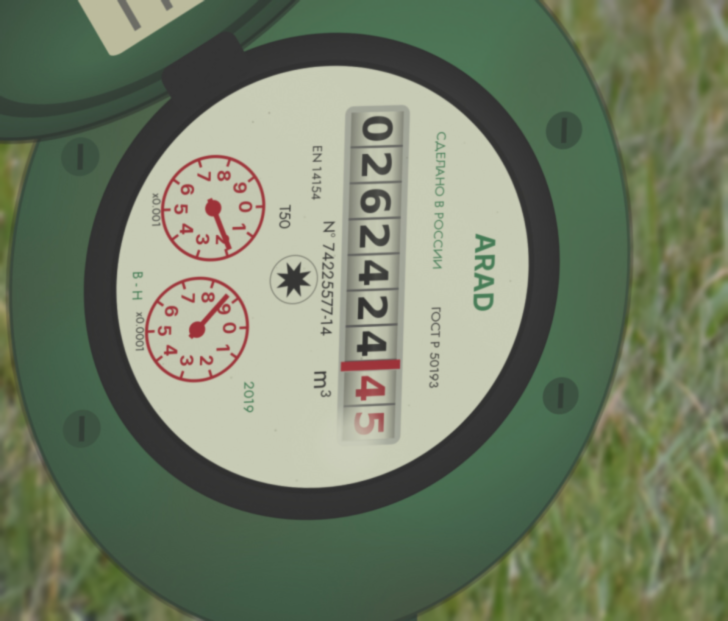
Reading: 262424.4518; m³
